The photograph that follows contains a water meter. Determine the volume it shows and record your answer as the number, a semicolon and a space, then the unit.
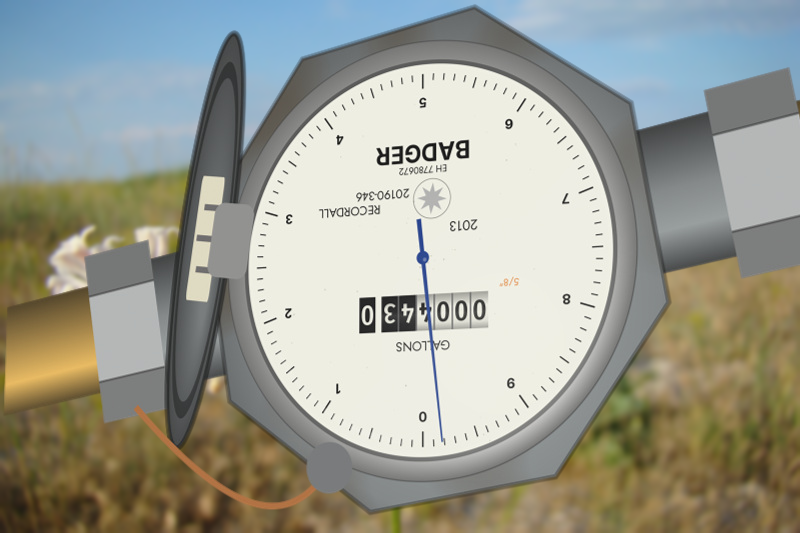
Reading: 4429.8; gal
